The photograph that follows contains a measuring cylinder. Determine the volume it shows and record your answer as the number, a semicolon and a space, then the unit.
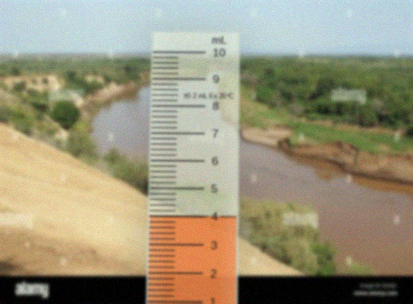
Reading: 4; mL
